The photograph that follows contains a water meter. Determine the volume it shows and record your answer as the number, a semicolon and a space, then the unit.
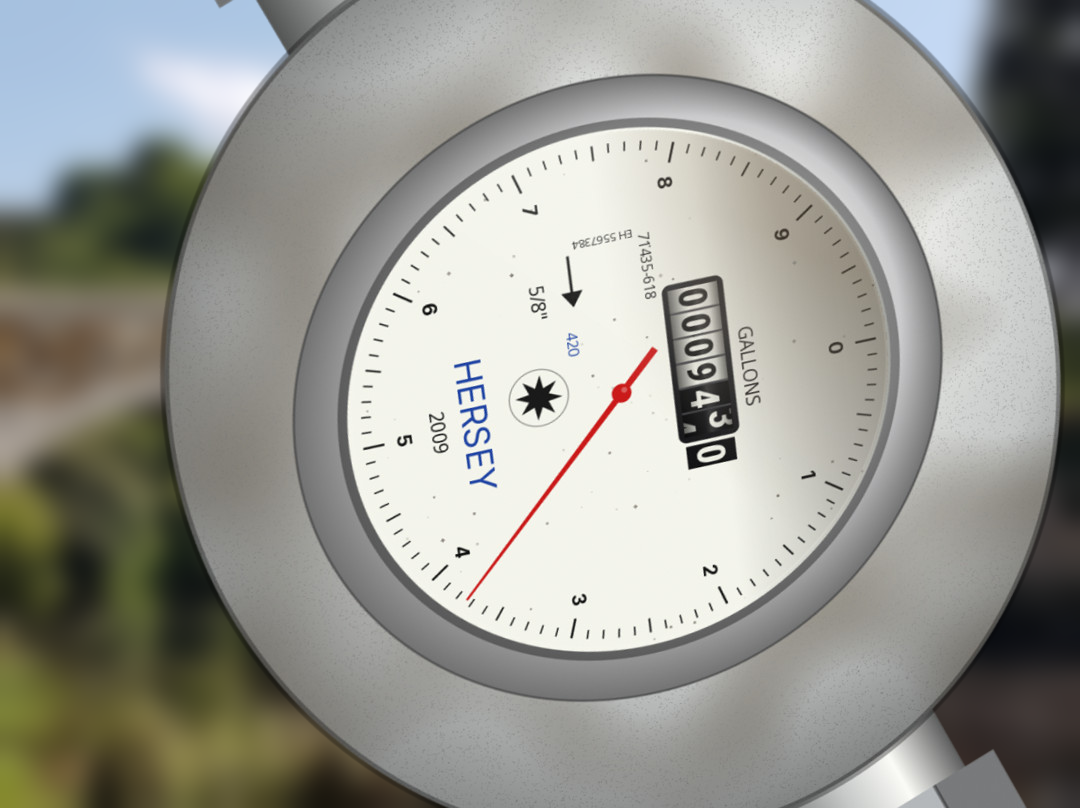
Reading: 9433.7; gal
